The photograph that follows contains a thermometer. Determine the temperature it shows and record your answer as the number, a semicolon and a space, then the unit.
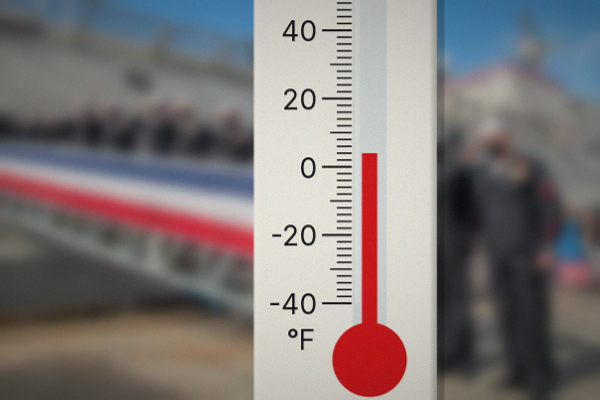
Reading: 4; °F
